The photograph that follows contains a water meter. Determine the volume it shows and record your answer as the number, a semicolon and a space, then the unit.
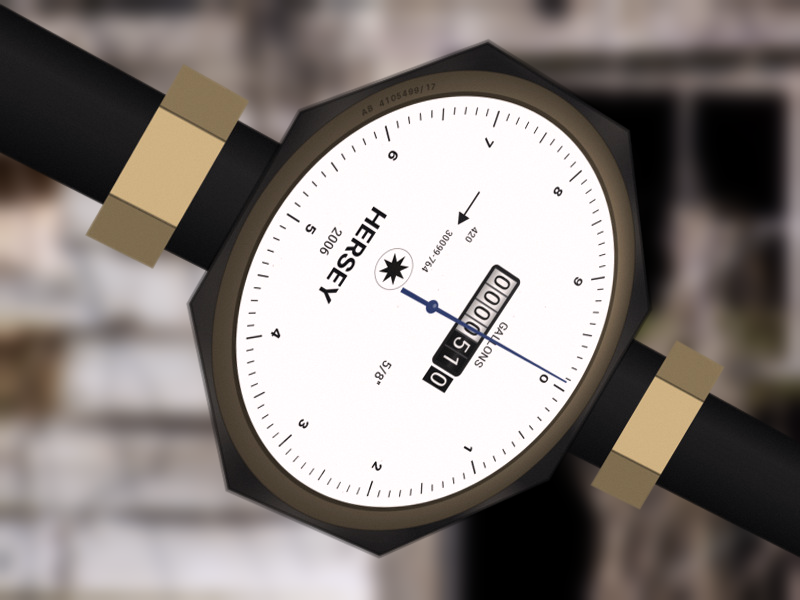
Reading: 509.9; gal
